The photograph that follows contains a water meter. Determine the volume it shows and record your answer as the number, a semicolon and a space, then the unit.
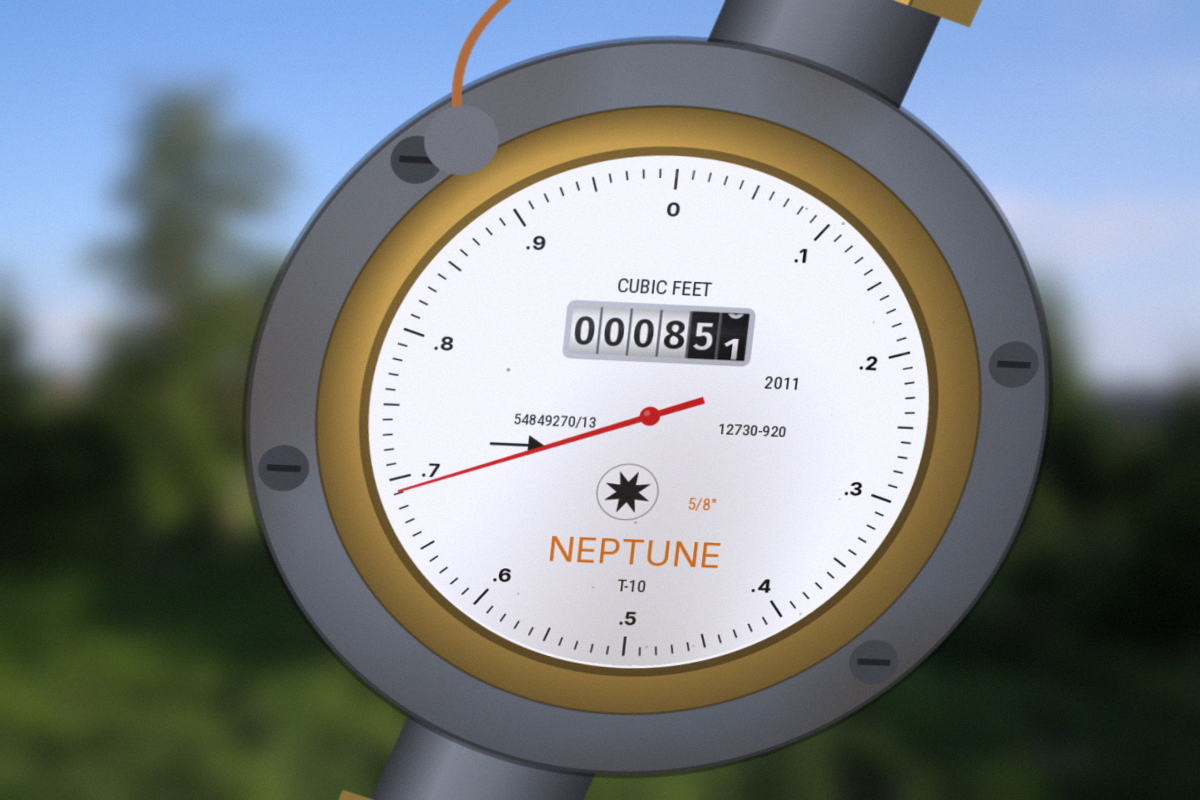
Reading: 850.69; ft³
